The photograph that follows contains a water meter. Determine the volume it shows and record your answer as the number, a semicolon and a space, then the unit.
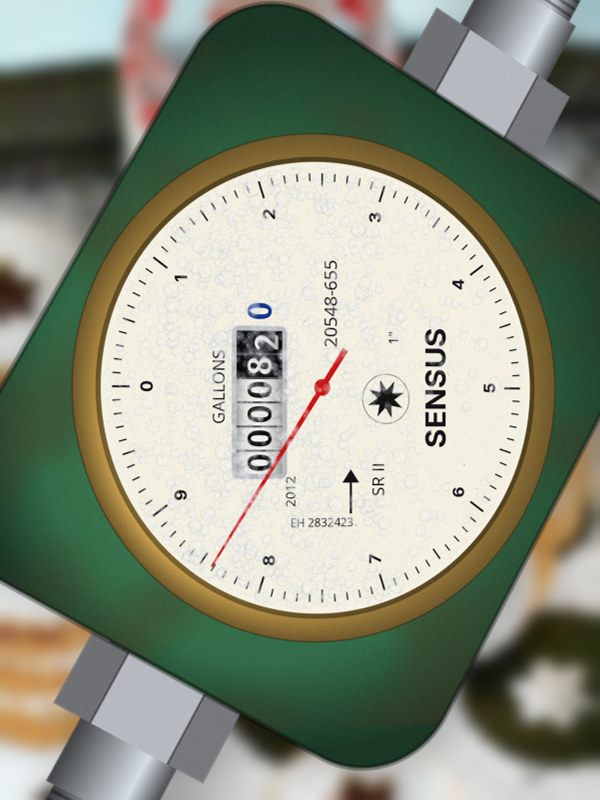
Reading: 818.4; gal
